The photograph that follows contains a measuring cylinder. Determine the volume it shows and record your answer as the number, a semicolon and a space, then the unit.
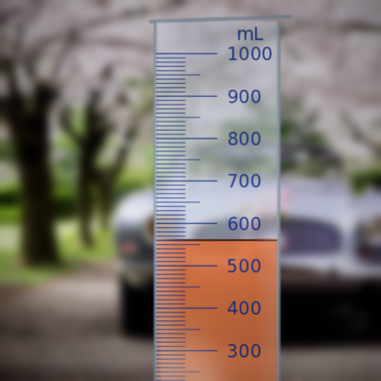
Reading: 560; mL
